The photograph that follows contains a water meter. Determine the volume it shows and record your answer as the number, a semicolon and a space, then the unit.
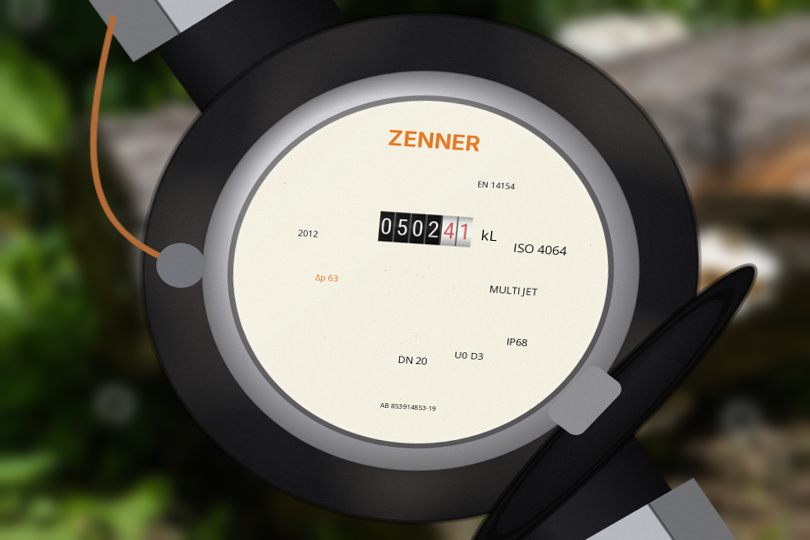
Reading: 502.41; kL
